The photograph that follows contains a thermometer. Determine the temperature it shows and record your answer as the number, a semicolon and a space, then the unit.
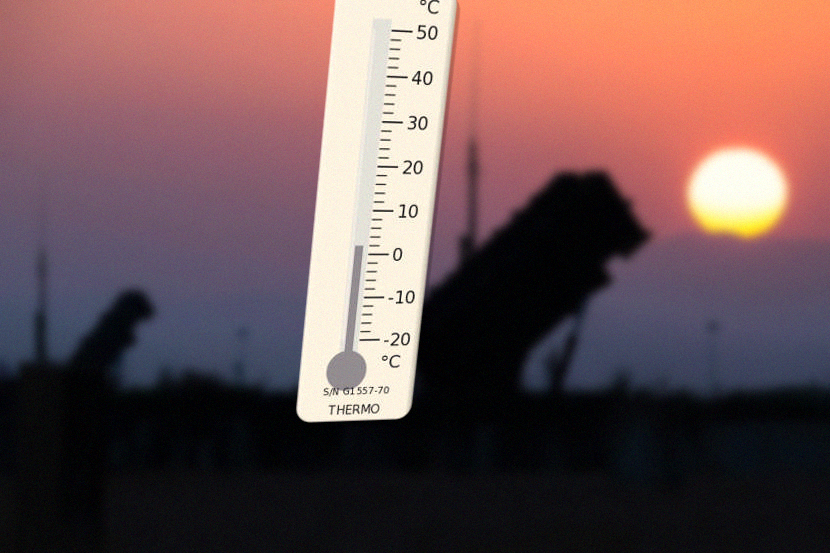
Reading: 2; °C
